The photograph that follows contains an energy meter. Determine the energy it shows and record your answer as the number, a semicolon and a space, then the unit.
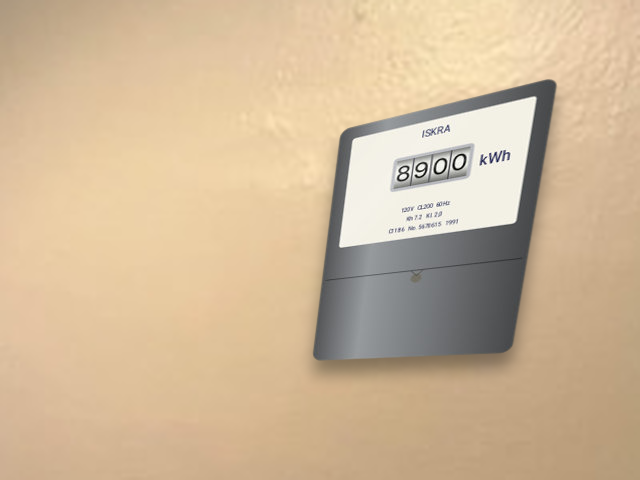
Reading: 8900; kWh
